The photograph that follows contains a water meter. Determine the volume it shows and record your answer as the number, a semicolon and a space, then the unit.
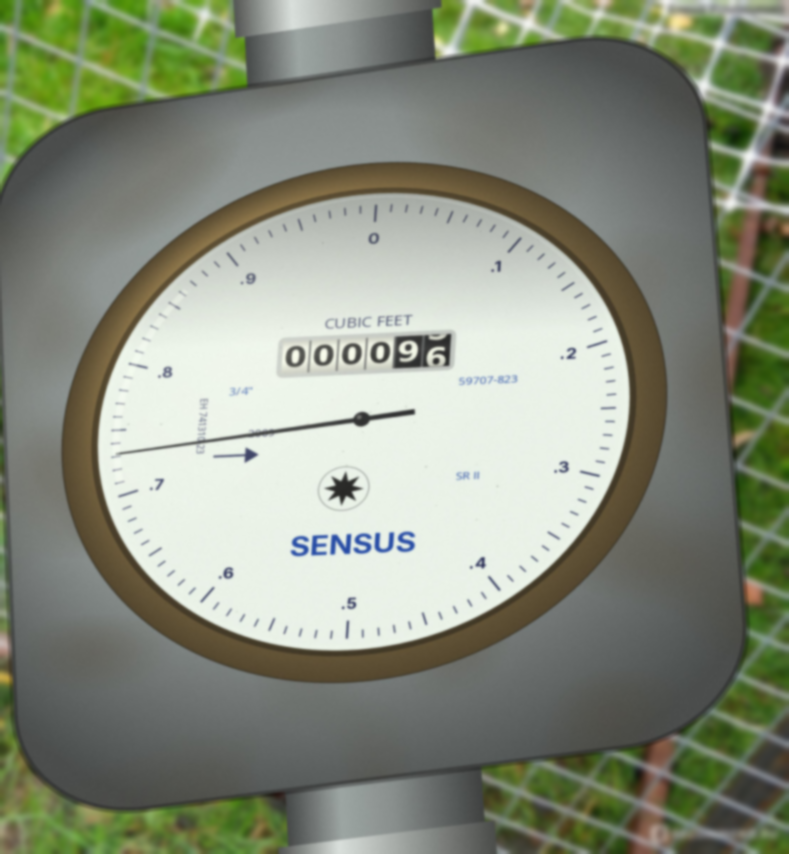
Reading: 95.73; ft³
